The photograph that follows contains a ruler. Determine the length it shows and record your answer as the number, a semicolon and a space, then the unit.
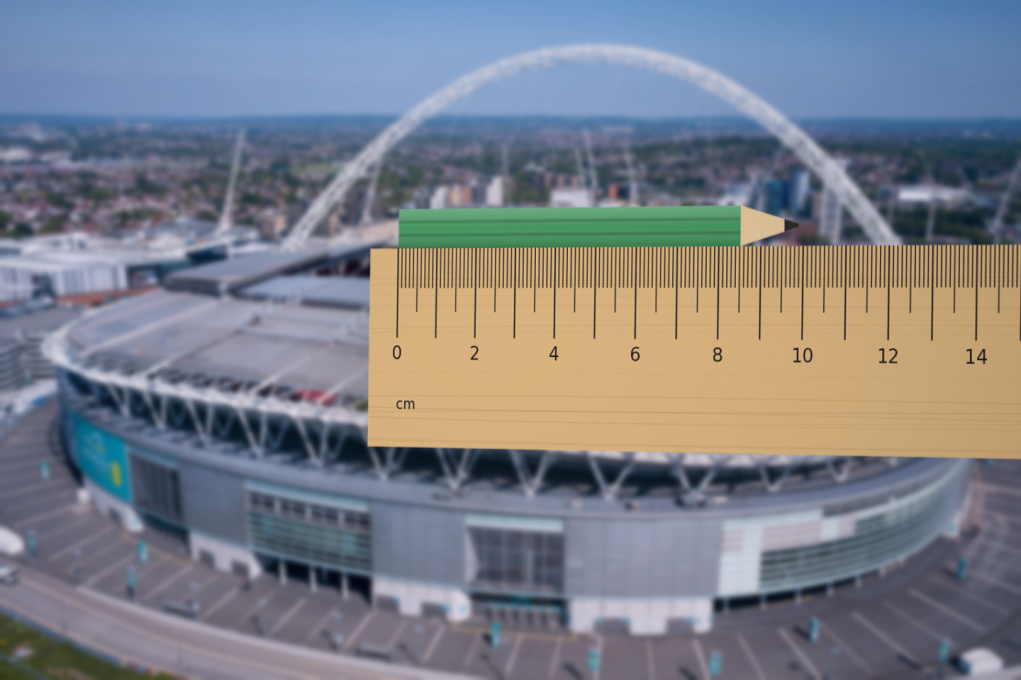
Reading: 9.9; cm
